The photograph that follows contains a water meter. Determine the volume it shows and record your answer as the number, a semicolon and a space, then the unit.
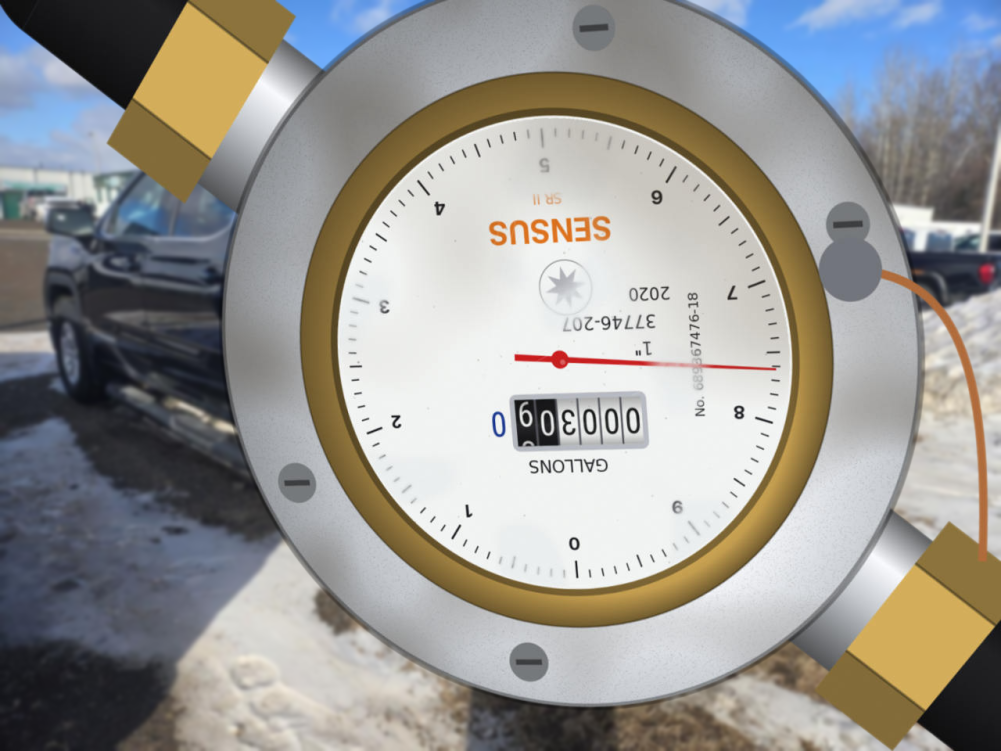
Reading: 3087.6; gal
